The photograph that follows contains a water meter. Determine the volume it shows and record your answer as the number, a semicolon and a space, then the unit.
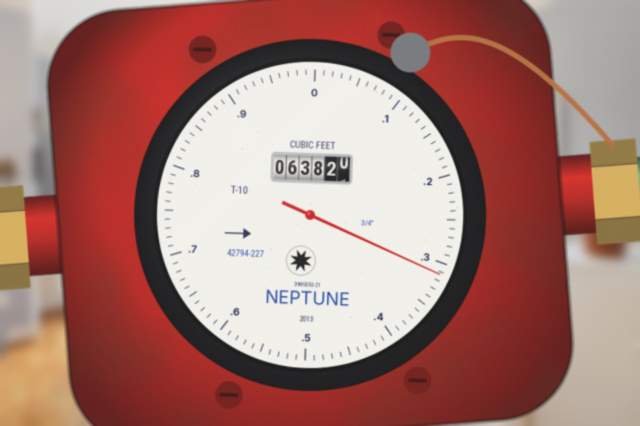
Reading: 63820.31; ft³
